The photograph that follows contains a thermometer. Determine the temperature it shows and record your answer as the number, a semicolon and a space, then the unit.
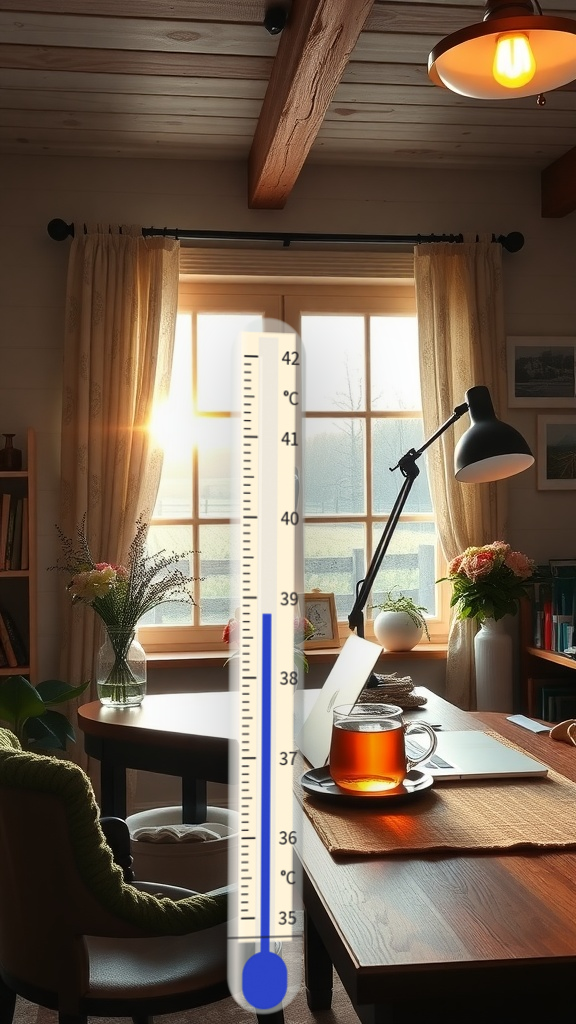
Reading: 38.8; °C
